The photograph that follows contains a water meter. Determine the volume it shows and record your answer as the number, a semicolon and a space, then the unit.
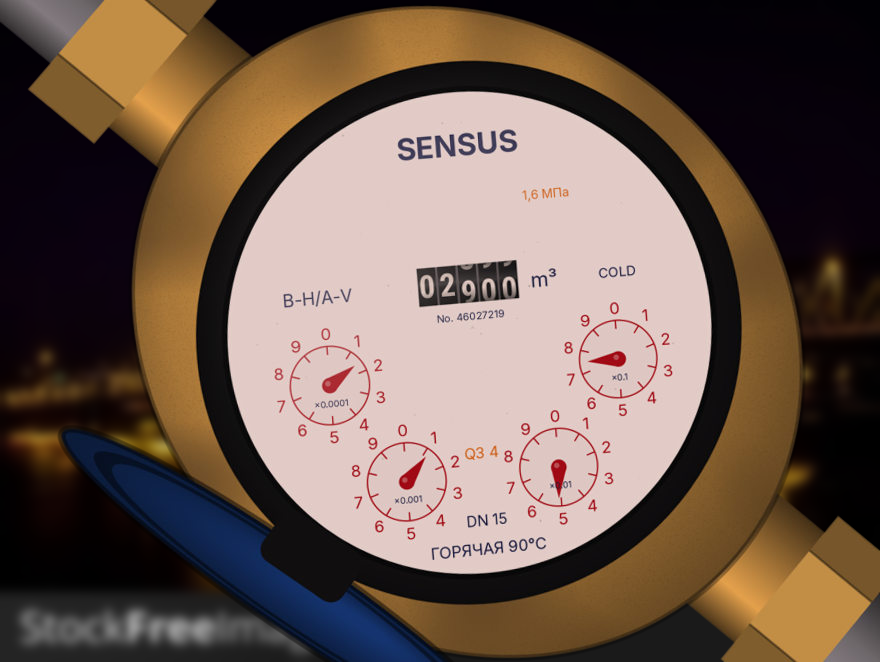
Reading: 2899.7511; m³
